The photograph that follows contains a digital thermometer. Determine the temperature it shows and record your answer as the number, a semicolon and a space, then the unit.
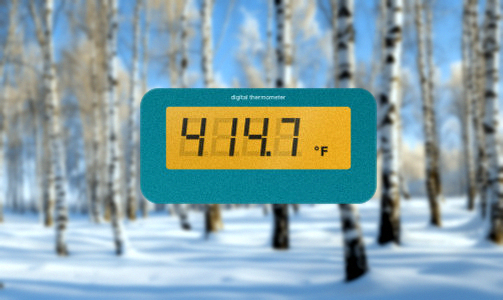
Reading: 414.7; °F
